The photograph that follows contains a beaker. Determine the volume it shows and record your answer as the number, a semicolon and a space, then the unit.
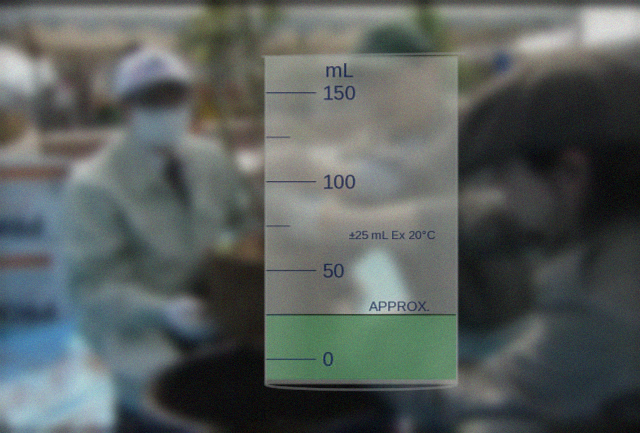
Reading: 25; mL
